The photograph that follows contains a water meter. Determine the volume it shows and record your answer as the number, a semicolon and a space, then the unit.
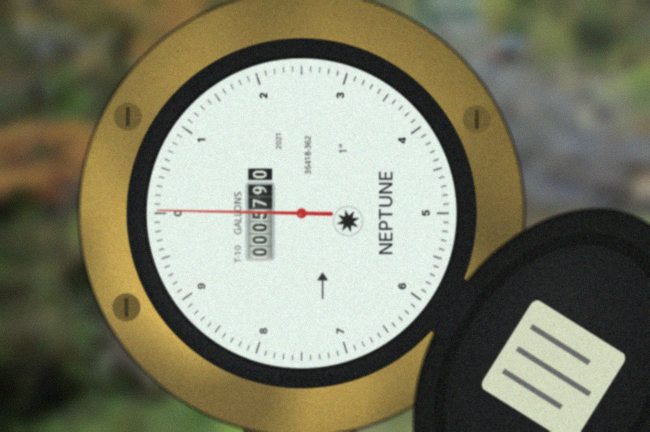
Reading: 5790.0; gal
